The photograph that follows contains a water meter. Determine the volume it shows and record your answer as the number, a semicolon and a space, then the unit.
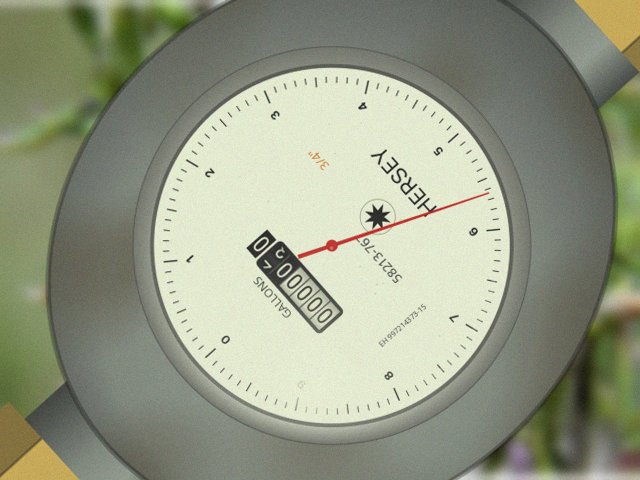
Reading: 25.6; gal
